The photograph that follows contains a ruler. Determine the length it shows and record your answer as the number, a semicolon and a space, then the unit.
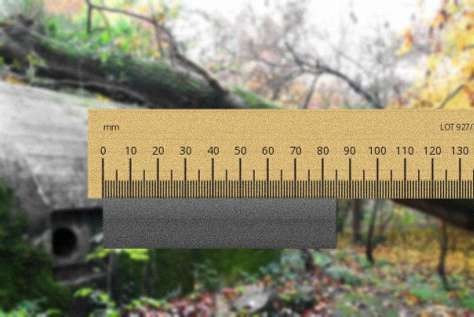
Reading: 85; mm
